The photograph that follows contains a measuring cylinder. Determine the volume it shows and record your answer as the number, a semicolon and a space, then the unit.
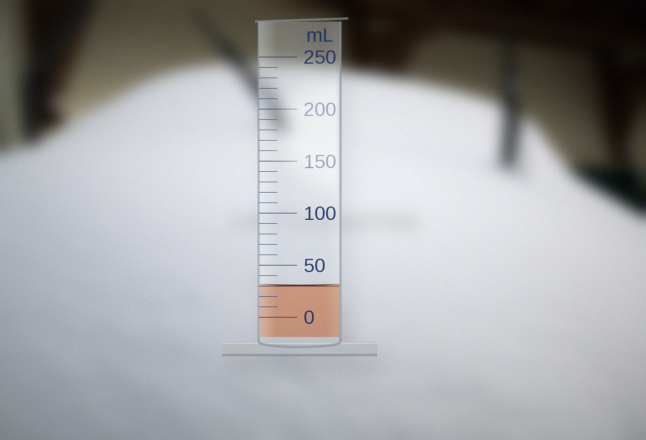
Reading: 30; mL
